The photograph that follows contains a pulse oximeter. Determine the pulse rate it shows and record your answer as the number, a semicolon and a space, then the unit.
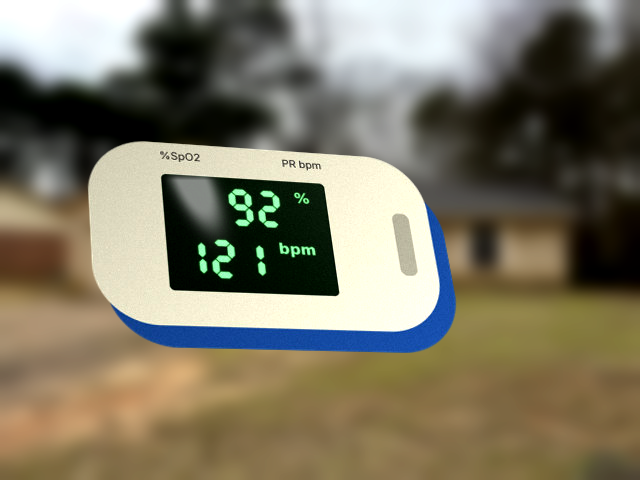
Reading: 121; bpm
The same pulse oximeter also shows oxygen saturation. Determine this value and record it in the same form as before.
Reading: 92; %
